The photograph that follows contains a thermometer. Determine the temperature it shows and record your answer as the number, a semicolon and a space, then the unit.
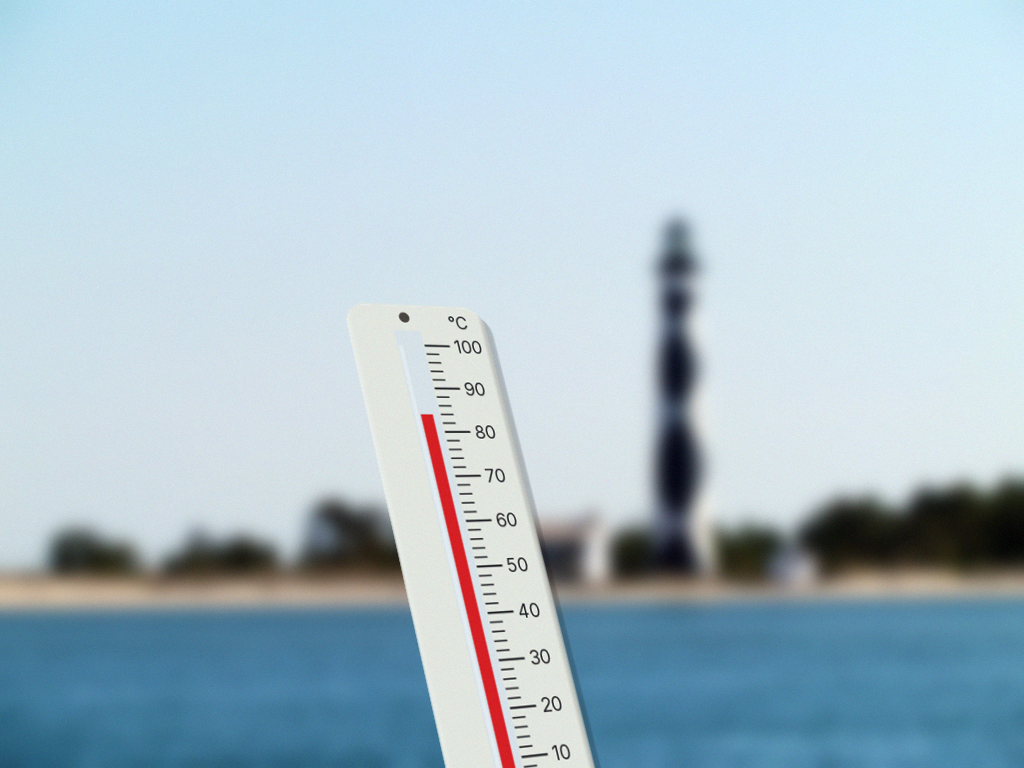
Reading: 84; °C
